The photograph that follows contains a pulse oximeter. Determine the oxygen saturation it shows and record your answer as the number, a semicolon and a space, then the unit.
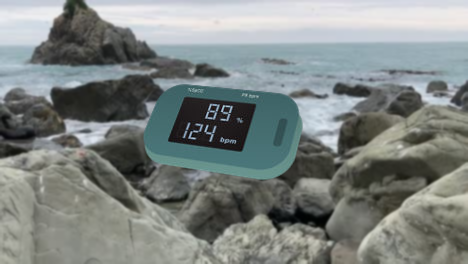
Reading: 89; %
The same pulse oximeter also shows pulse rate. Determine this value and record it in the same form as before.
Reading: 124; bpm
